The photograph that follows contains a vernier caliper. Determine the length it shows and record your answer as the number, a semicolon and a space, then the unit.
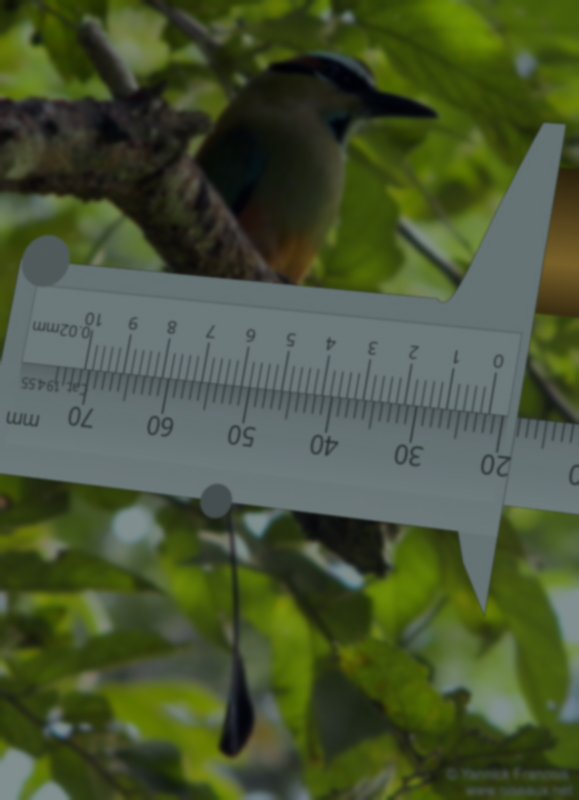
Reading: 21.6; mm
